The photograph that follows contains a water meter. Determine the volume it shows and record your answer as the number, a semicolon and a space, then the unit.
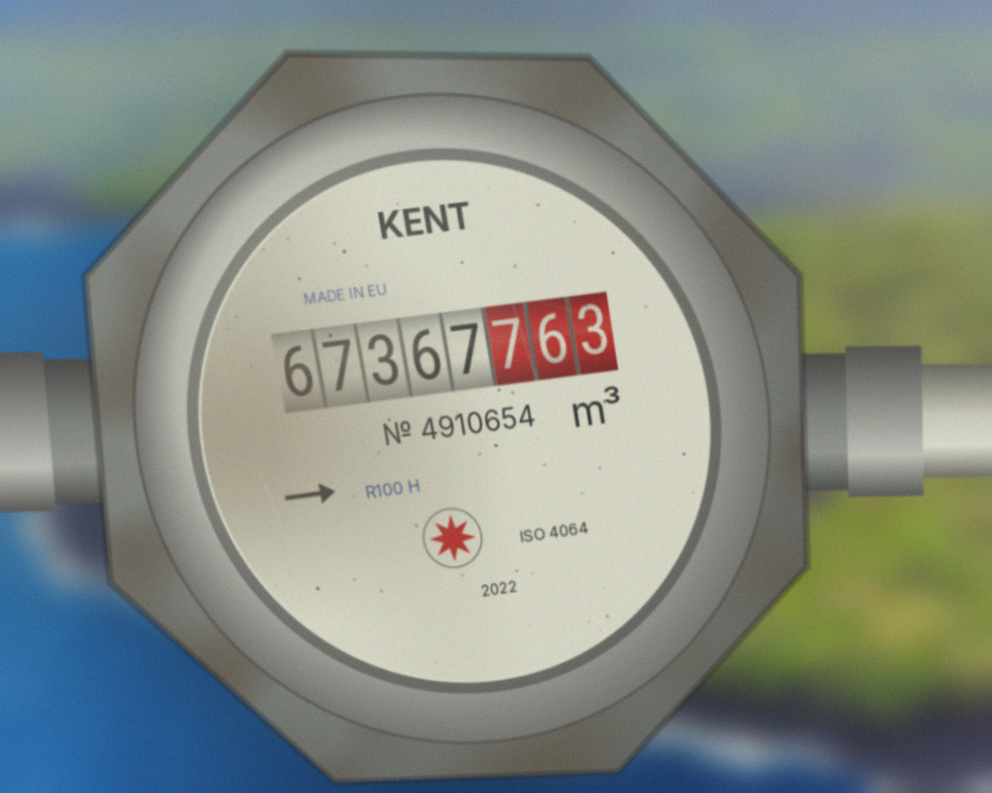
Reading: 67367.763; m³
